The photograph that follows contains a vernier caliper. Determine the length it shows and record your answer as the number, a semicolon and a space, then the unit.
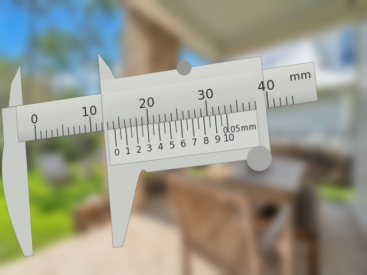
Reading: 14.2; mm
